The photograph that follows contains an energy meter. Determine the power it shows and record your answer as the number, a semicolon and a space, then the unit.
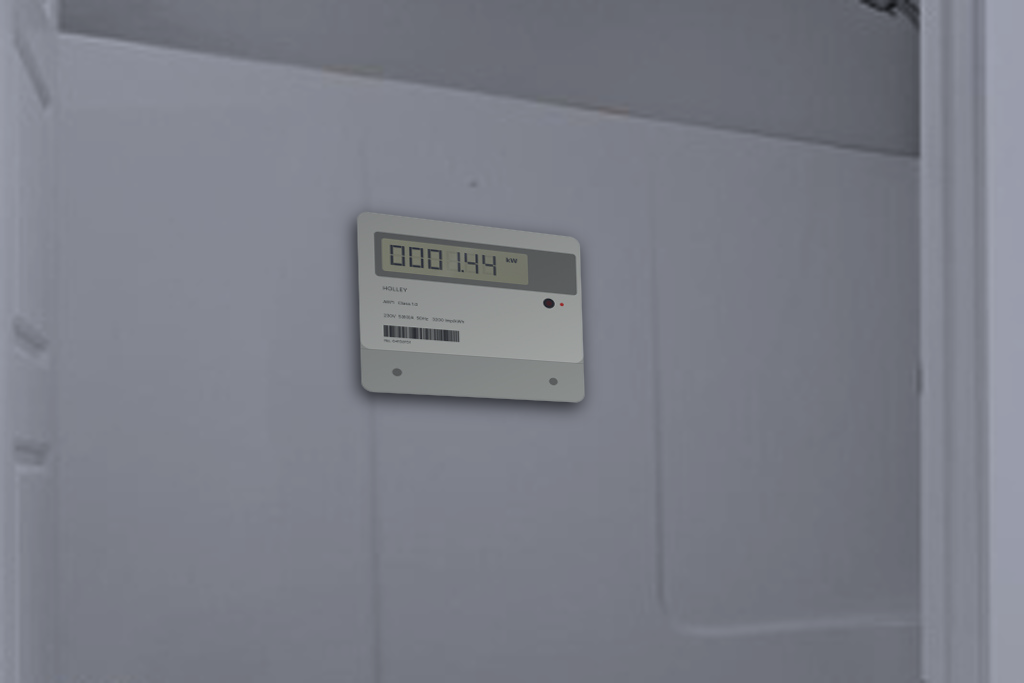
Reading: 1.44; kW
